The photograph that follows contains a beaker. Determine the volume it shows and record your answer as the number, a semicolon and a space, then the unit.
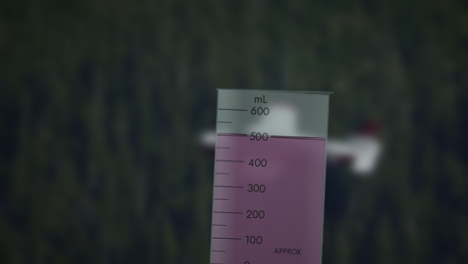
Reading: 500; mL
